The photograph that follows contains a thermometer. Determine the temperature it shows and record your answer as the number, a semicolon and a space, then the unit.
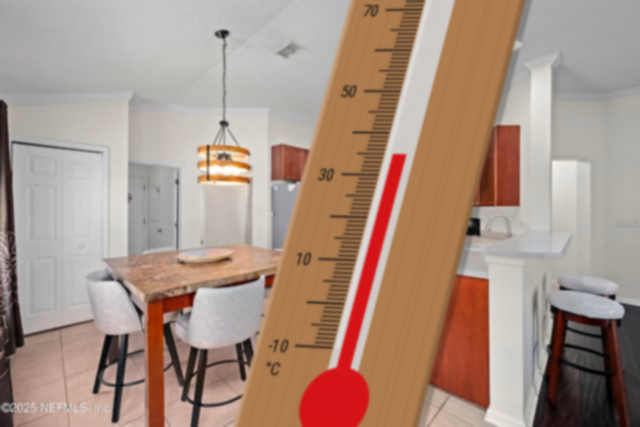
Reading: 35; °C
